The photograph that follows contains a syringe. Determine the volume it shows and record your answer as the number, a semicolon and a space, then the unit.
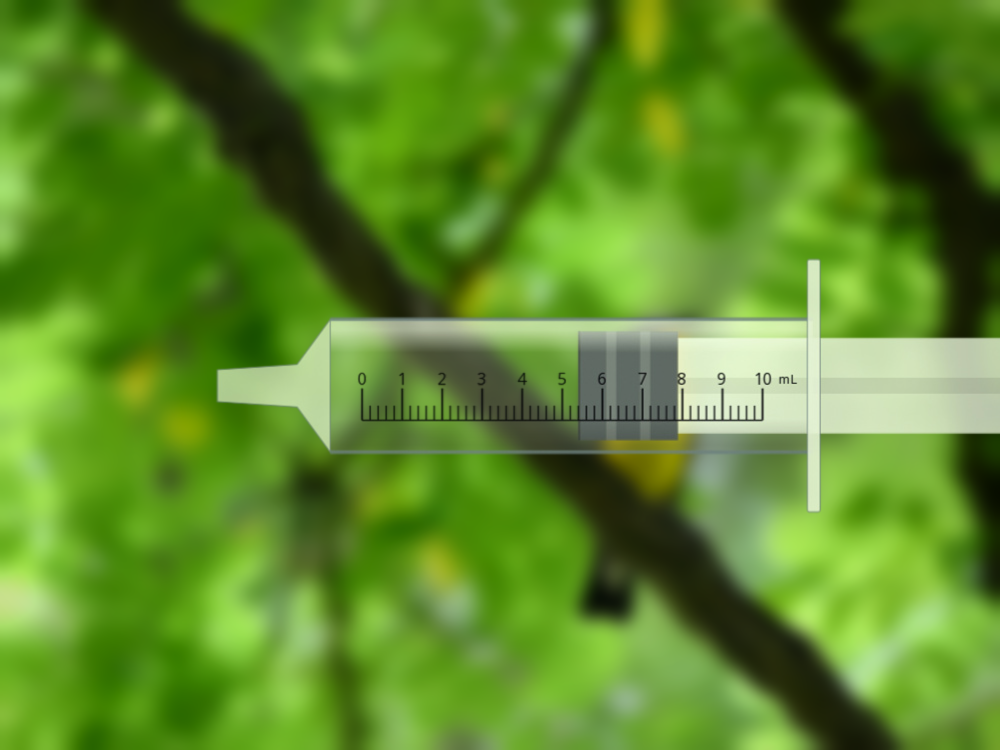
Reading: 5.4; mL
